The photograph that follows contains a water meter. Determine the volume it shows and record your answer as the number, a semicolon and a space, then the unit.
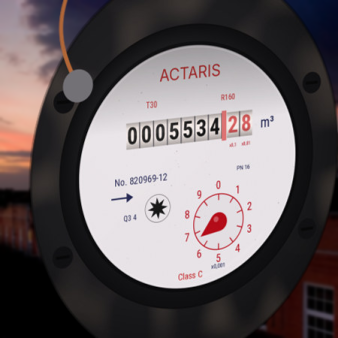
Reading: 5534.286; m³
